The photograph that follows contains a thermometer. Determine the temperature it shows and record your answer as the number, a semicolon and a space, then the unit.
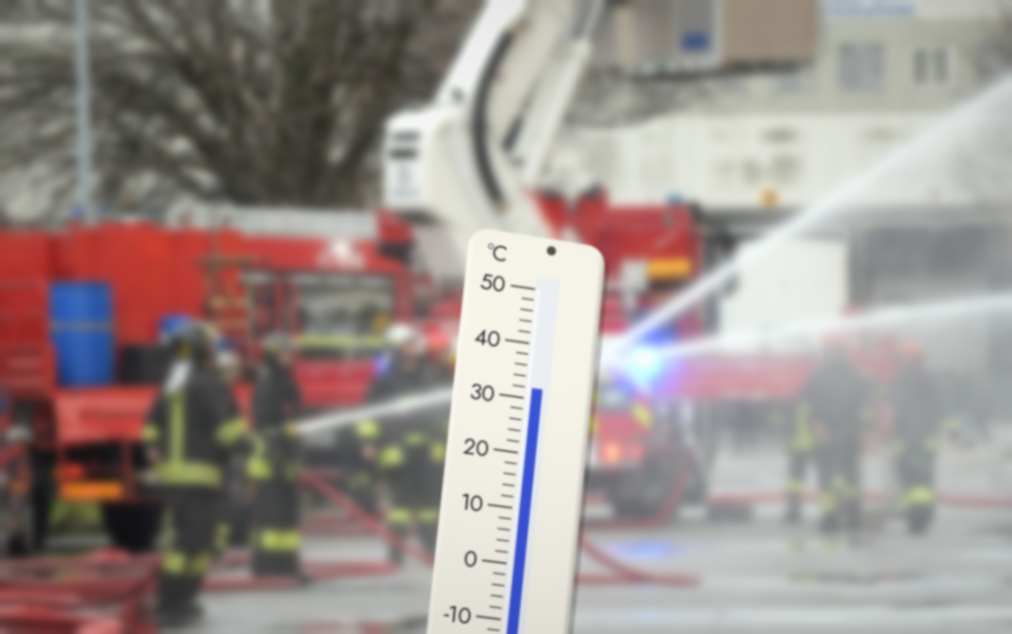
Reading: 32; °C
